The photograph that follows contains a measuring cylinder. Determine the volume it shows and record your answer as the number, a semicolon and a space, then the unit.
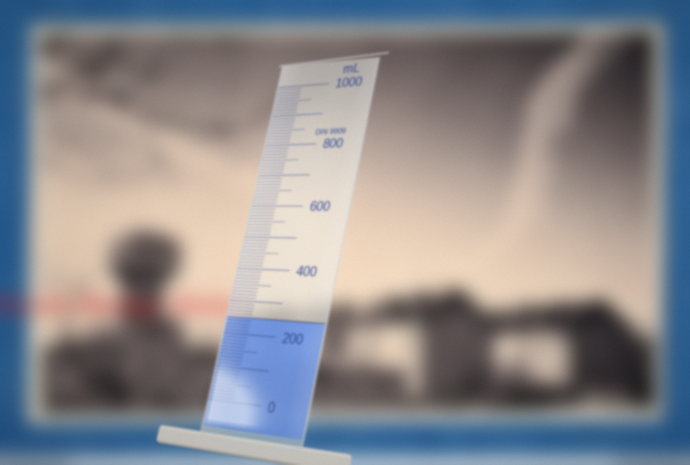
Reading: 250; mL
